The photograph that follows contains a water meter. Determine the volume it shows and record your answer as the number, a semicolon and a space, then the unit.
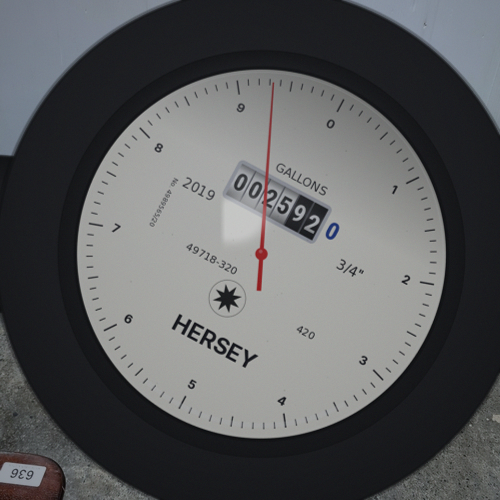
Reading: 25919.3; gal
